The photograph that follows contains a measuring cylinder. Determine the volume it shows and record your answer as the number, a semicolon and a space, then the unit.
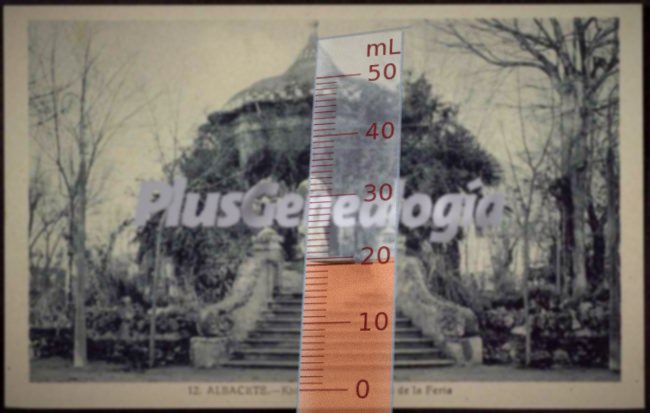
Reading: 19; mL
